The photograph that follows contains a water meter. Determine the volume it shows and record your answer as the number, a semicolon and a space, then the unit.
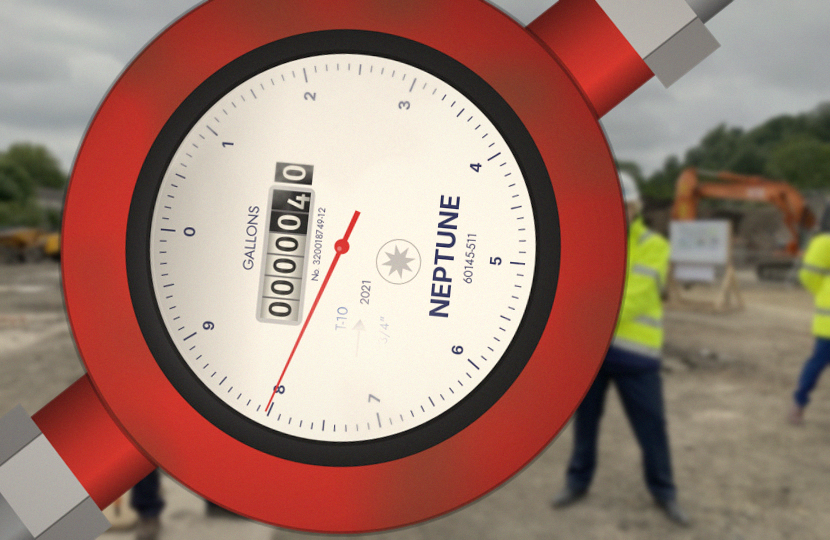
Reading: 38.0; gal
